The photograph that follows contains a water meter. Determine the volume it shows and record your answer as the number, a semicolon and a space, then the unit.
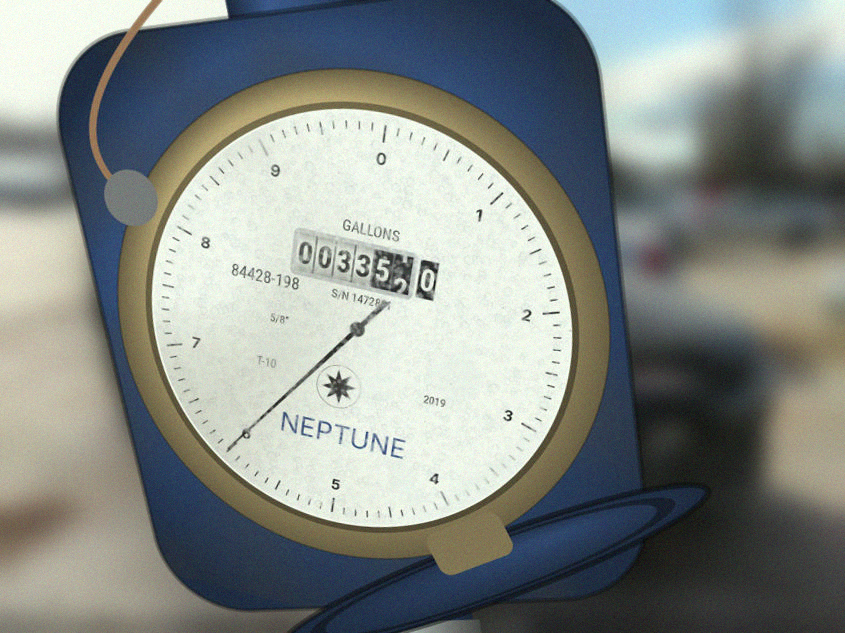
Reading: 33516.0; gal
